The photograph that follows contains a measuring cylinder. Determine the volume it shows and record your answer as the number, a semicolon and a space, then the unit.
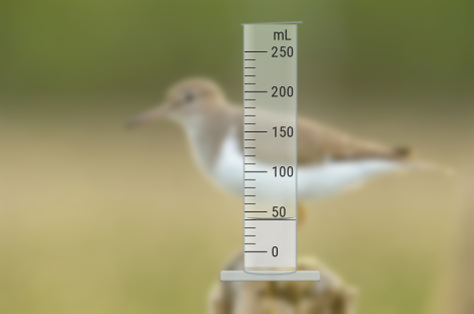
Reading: 40; mL
